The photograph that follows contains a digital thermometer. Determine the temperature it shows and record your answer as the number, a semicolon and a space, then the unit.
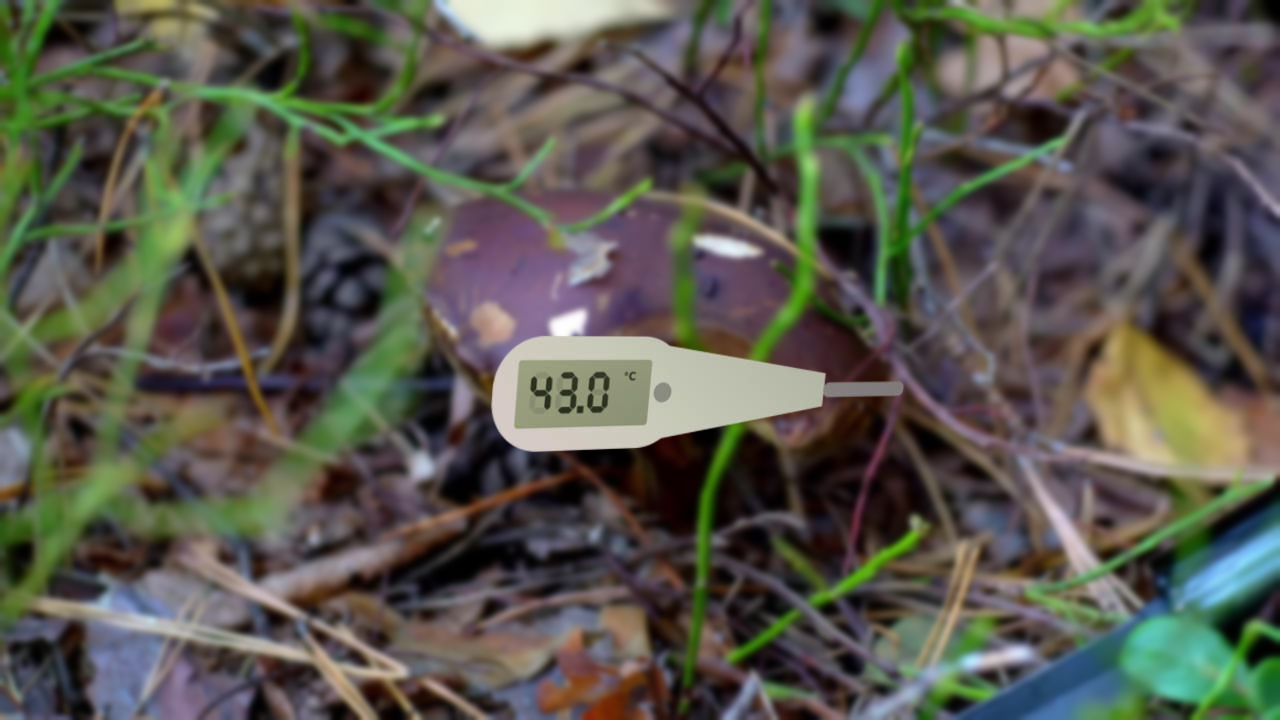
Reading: 43.0; °C
